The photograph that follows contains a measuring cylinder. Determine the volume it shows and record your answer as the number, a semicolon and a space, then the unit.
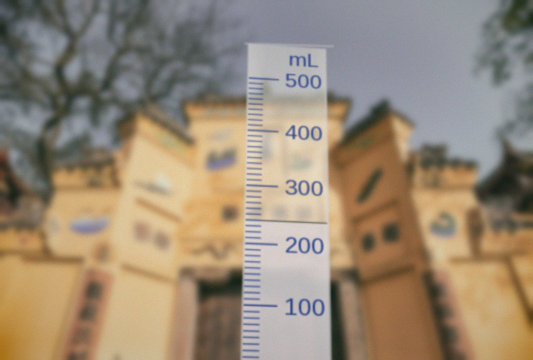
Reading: 240; mL
